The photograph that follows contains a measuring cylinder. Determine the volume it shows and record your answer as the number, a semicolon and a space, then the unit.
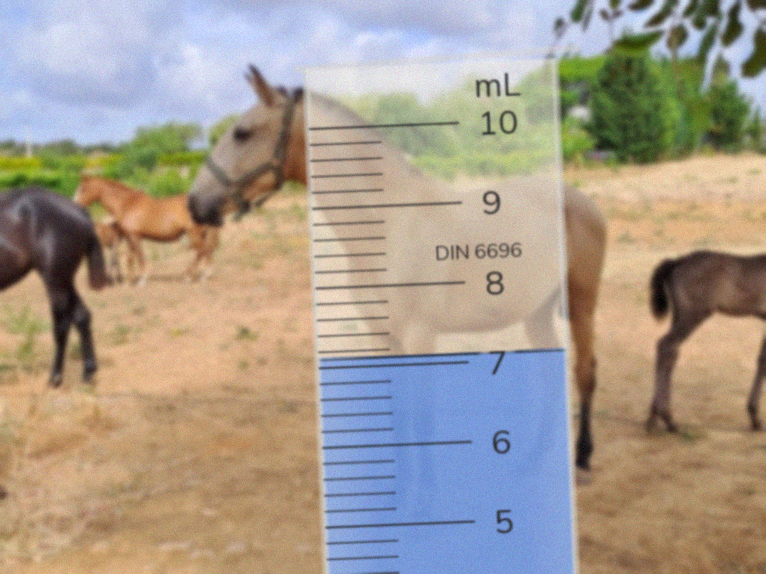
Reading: 7.1; mL
